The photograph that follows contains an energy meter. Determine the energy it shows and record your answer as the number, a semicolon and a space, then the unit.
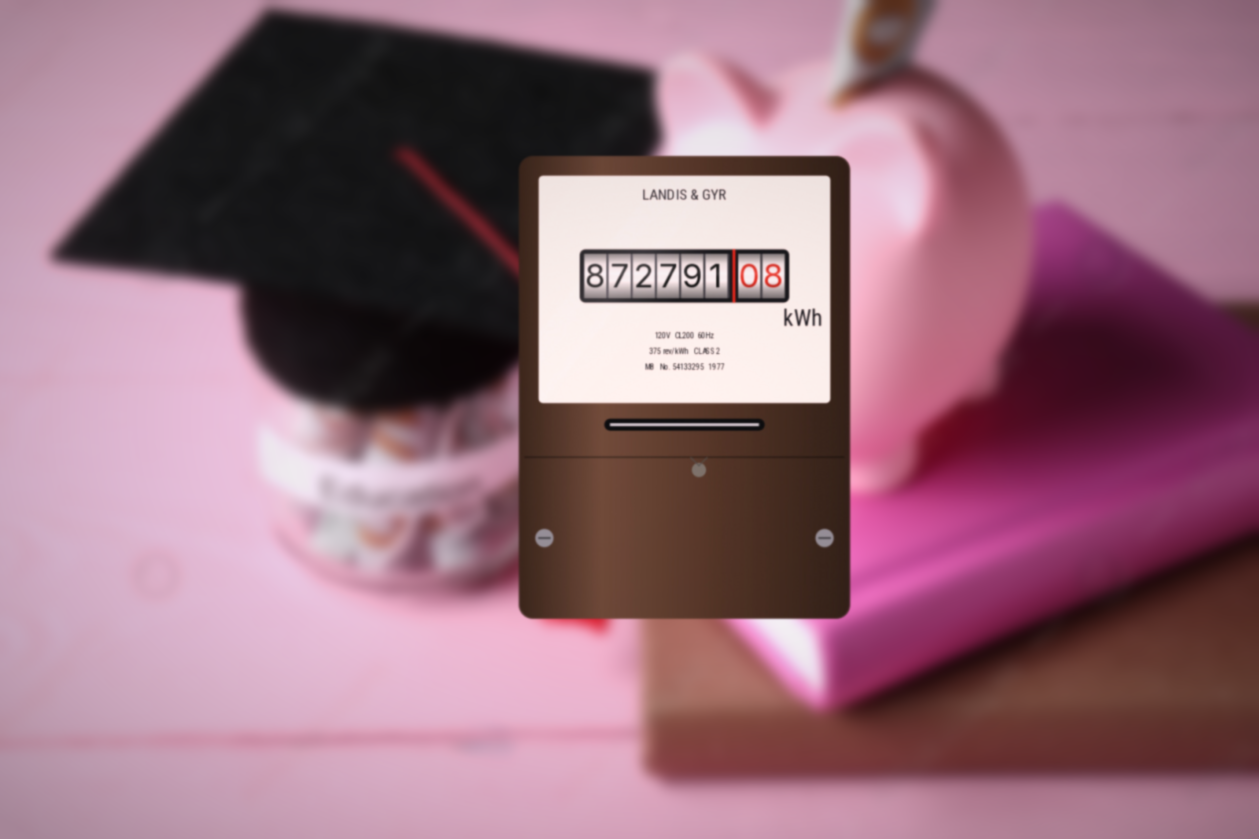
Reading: 872791.08; kWh
